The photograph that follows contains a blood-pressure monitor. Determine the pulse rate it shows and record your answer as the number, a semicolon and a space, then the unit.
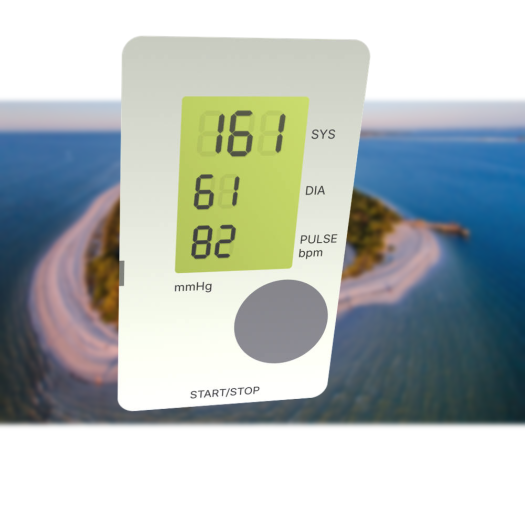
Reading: 82; bpm
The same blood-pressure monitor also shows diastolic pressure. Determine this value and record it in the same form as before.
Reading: 61; mmHg
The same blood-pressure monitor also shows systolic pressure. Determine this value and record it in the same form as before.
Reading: 161; mmHg
